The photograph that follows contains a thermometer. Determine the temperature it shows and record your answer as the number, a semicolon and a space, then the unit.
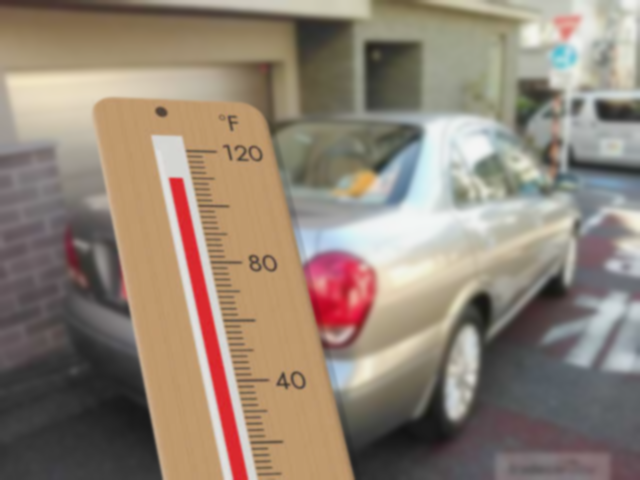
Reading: 110; °F
